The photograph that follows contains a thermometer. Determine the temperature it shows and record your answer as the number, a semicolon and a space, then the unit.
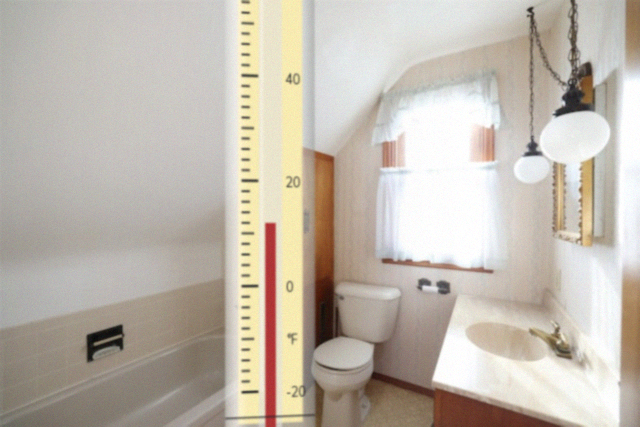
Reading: 12; °F
